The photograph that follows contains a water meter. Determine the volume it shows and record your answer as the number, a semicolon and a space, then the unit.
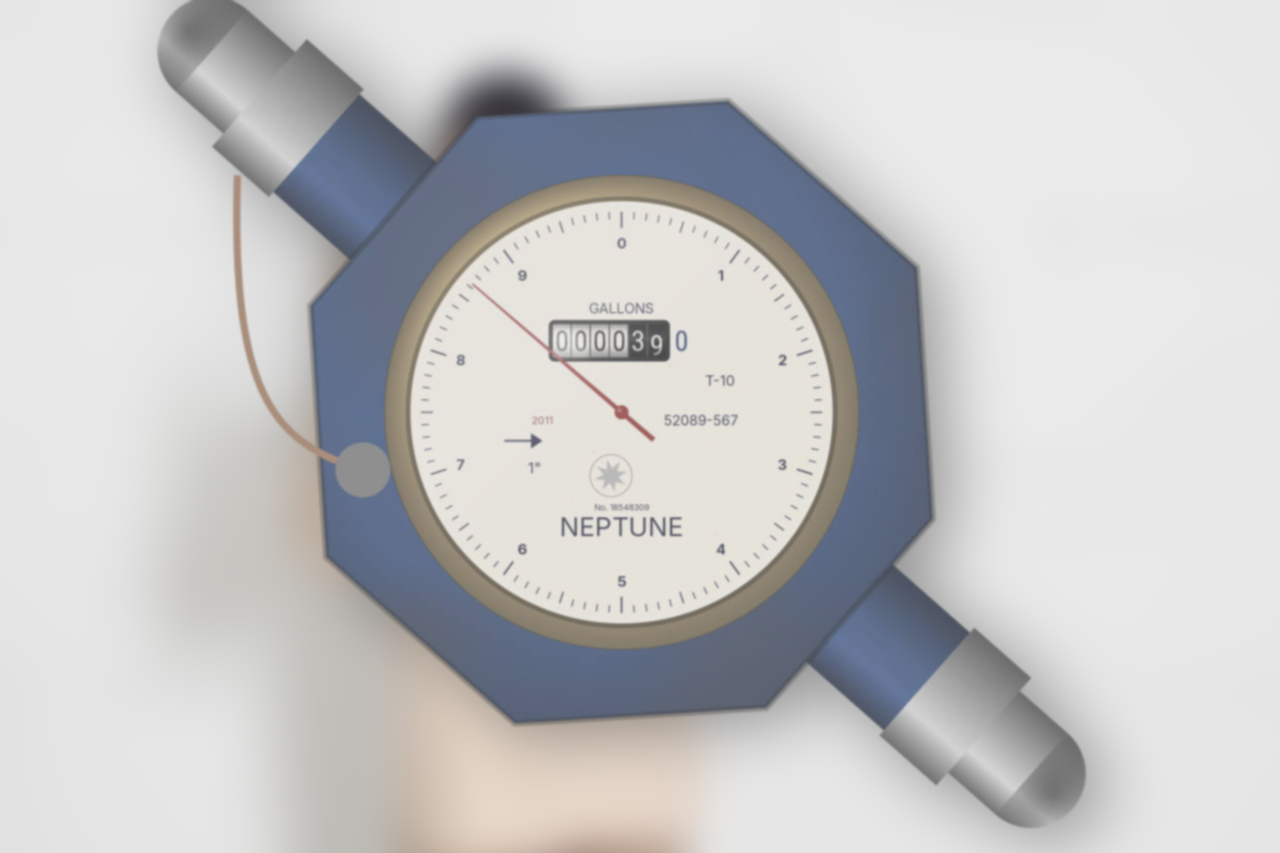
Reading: 388.6; gal
